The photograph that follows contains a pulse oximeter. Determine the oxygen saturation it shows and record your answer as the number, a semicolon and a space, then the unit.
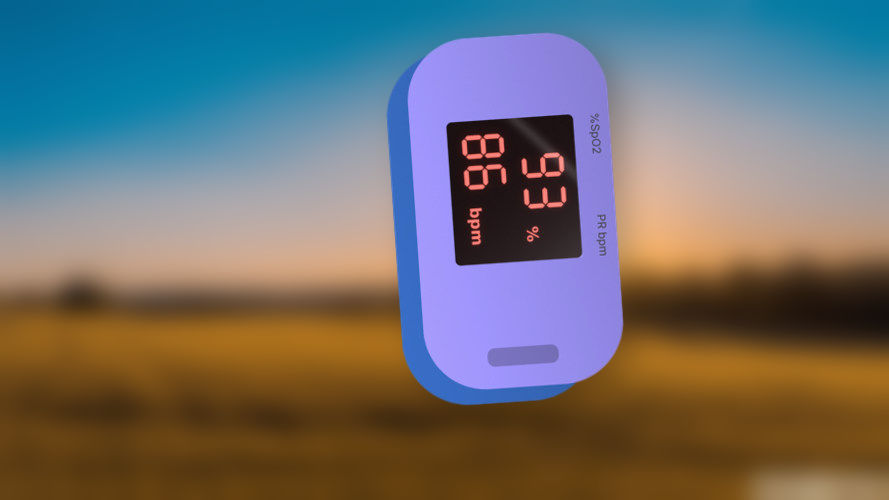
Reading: 93; %
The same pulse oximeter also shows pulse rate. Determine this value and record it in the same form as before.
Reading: 86; bpm
